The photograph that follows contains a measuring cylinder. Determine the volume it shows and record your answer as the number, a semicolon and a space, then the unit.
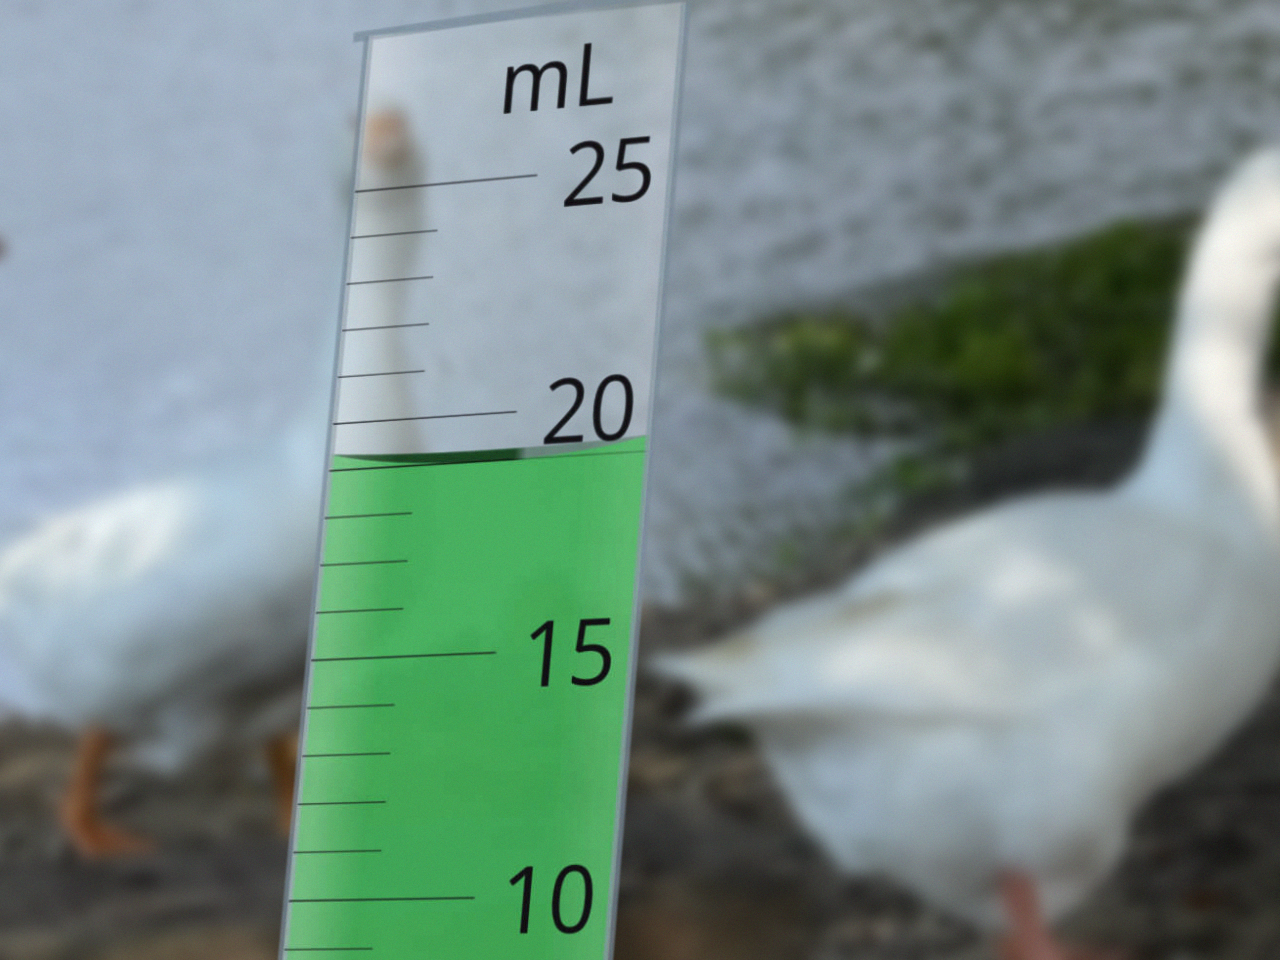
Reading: 19; mL
